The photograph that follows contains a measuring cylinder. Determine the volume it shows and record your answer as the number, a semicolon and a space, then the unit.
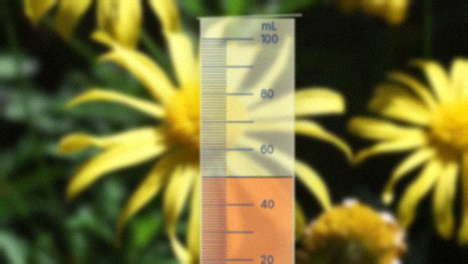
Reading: 50; mL
